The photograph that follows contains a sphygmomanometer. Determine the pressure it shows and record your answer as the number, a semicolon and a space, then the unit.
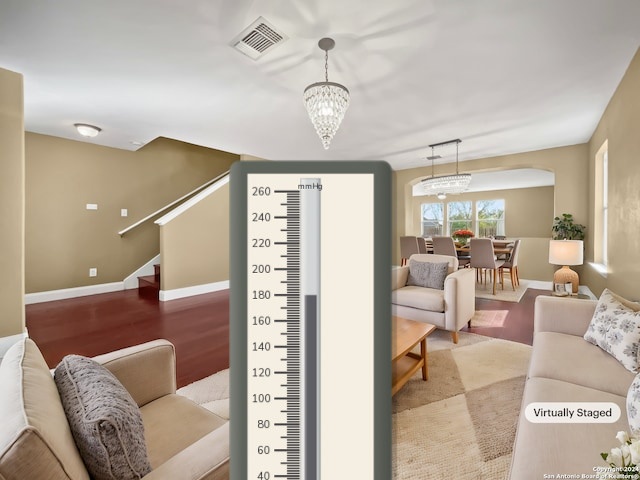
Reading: 180; mmHg
